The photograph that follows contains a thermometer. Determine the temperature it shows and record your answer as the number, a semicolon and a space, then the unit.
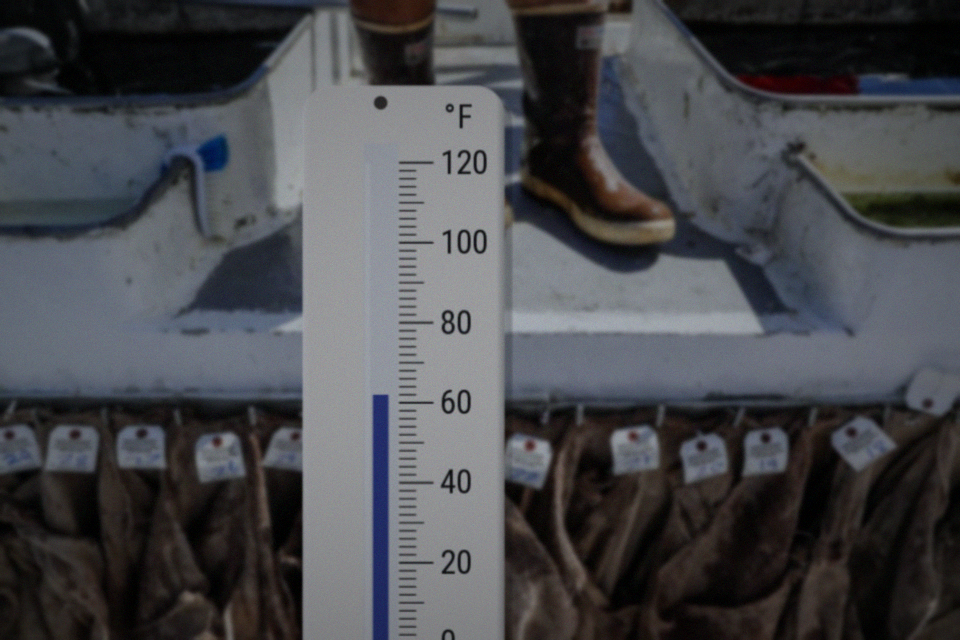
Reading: 62; °F
